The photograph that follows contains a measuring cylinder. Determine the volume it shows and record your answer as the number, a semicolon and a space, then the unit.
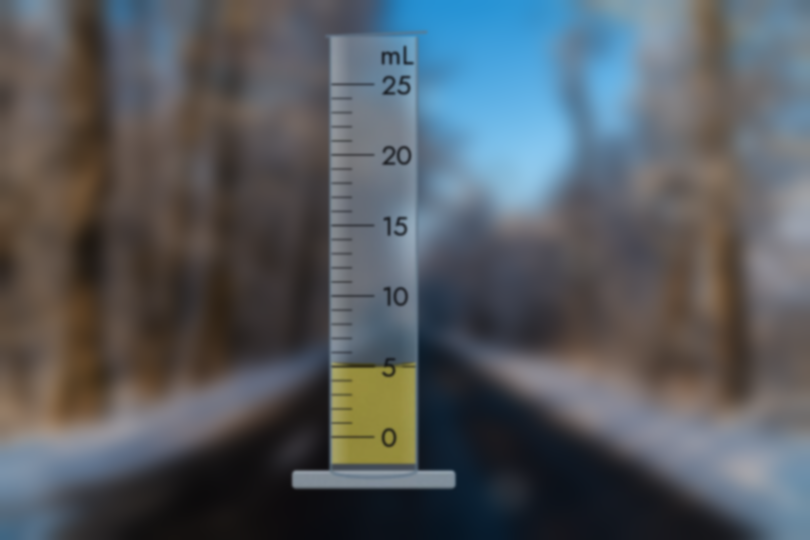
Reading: 5; mL
